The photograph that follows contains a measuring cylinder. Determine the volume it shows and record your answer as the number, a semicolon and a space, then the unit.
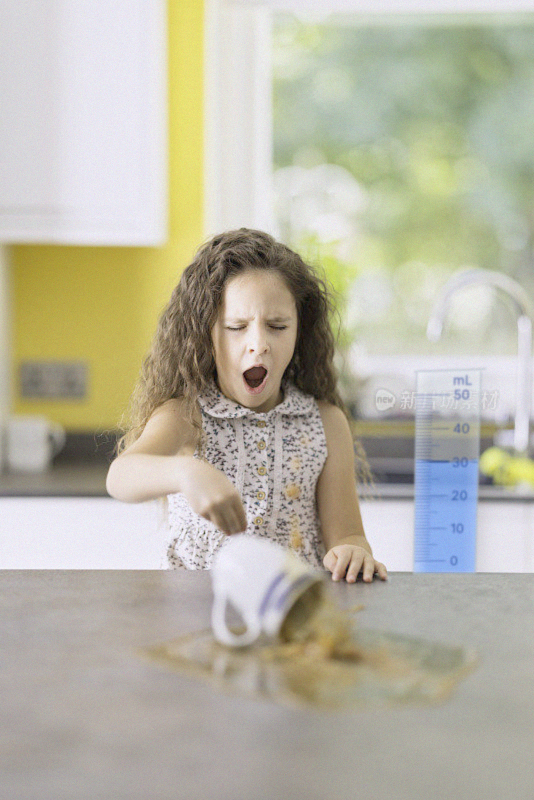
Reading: 30; mL
